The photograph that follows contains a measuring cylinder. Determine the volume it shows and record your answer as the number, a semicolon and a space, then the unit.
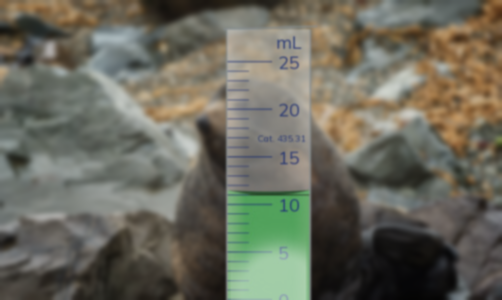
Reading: 11; mL
